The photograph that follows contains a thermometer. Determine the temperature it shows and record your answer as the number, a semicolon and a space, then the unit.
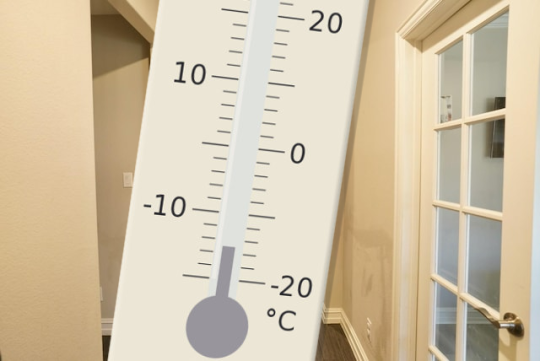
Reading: -15; °C
